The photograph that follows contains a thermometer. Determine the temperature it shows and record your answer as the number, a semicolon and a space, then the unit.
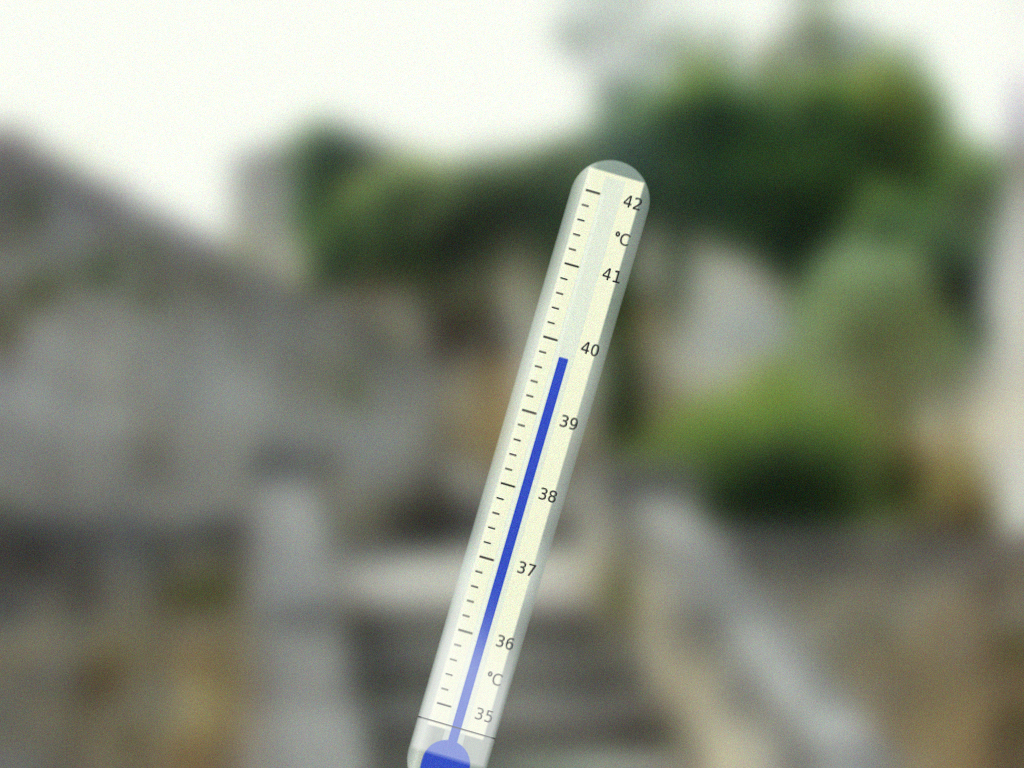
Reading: 39.8; °C
